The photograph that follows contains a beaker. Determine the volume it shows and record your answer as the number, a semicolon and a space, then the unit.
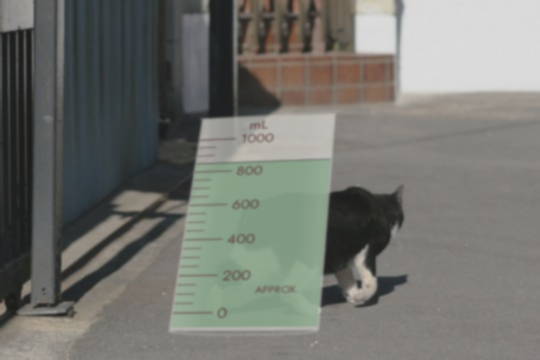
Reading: 850; mL
